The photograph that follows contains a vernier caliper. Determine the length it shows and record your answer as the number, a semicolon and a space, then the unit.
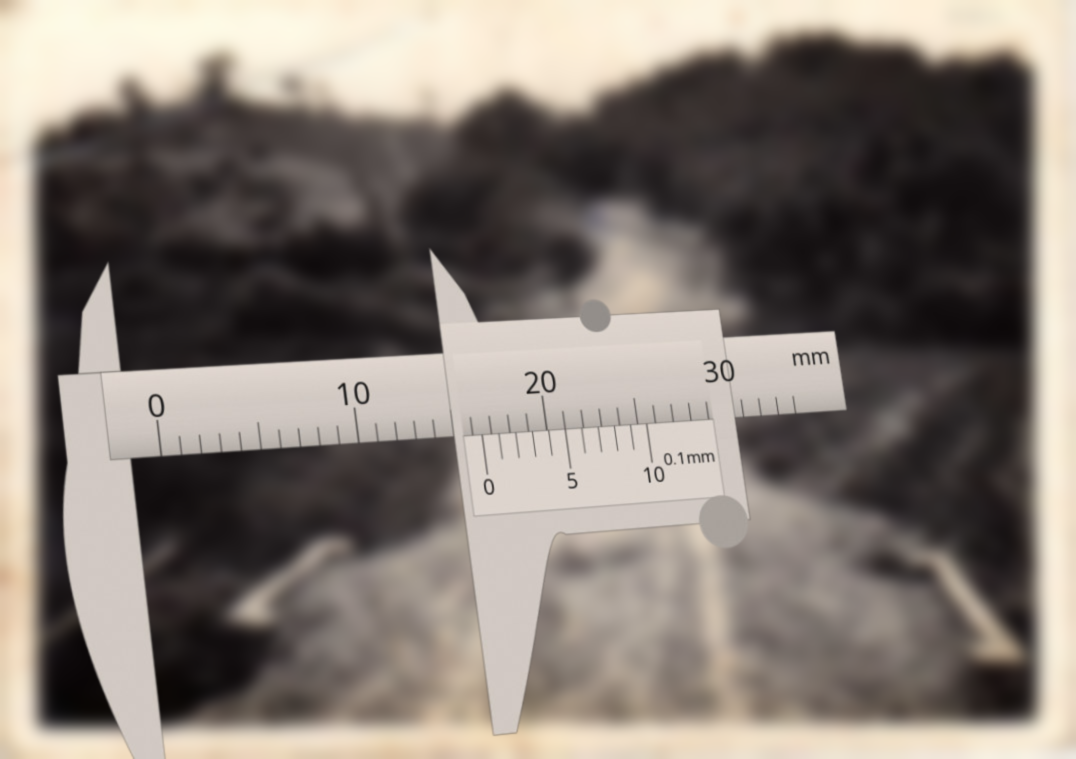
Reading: 16.5; mm
